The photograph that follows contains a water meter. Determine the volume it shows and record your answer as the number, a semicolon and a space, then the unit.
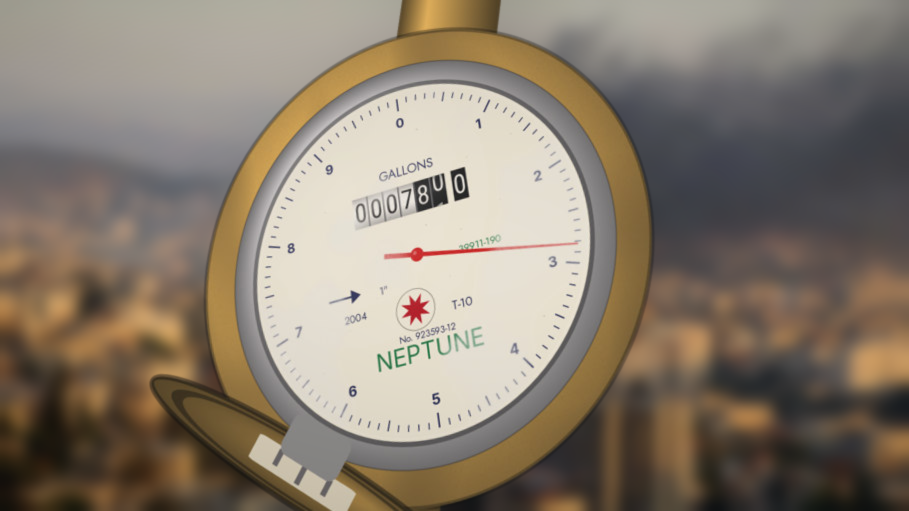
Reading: 7802.8; gal
